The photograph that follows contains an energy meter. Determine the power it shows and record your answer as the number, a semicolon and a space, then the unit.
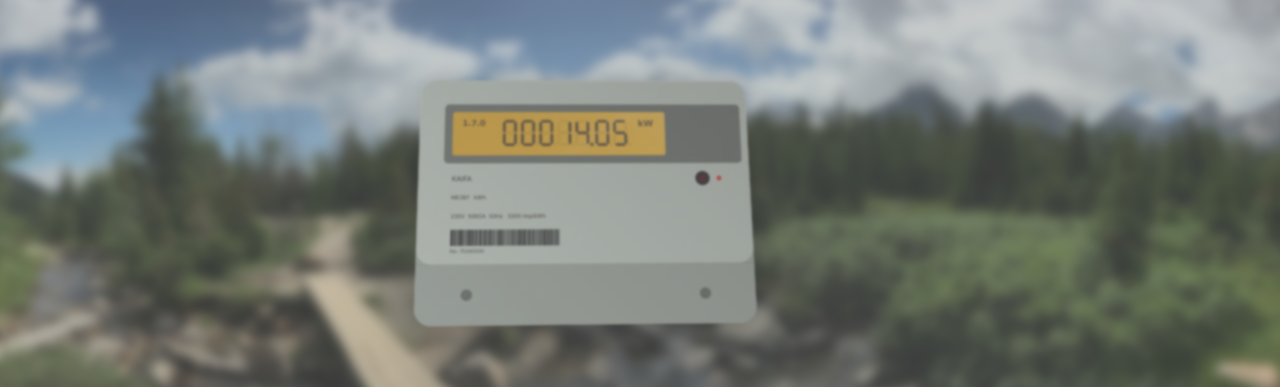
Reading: 14.05; kW
